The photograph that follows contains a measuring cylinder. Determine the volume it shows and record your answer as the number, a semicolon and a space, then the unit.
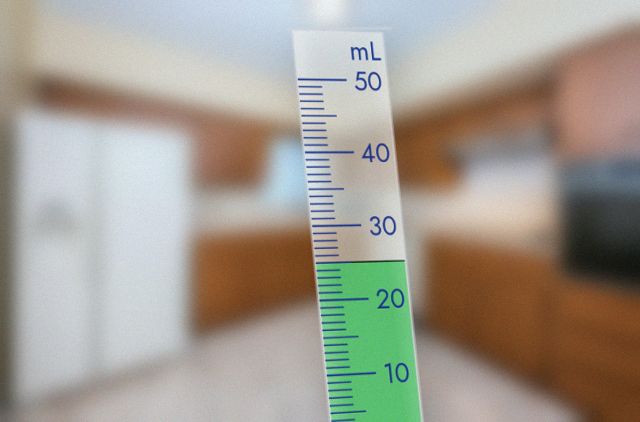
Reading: 25; mL
